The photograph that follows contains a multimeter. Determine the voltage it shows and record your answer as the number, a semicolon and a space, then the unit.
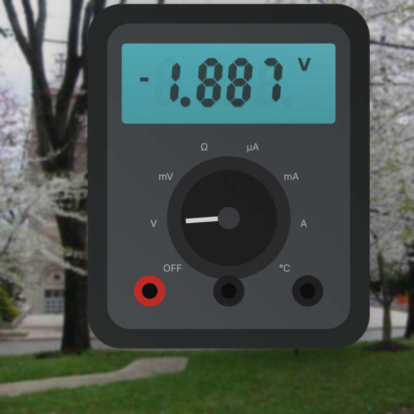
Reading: -1.887; V
